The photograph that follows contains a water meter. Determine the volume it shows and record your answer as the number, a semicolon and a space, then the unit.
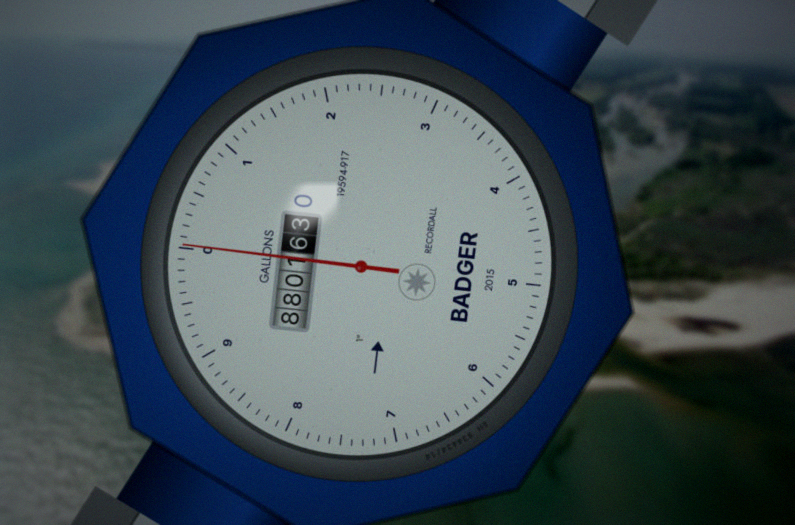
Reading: 8801630.0; gal
